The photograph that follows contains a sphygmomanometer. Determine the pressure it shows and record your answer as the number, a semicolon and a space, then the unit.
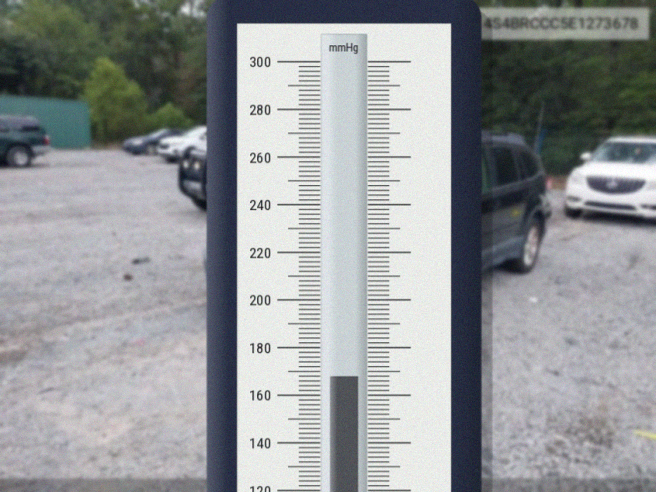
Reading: 168; mmHg
